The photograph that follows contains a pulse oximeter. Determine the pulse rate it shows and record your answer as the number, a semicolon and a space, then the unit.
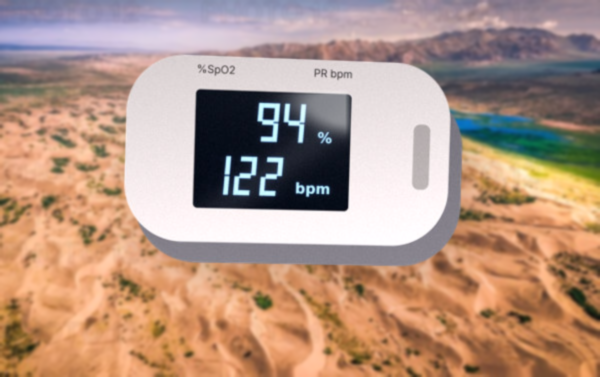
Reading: 122; bpm
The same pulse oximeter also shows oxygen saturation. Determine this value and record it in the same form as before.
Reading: 94; %
